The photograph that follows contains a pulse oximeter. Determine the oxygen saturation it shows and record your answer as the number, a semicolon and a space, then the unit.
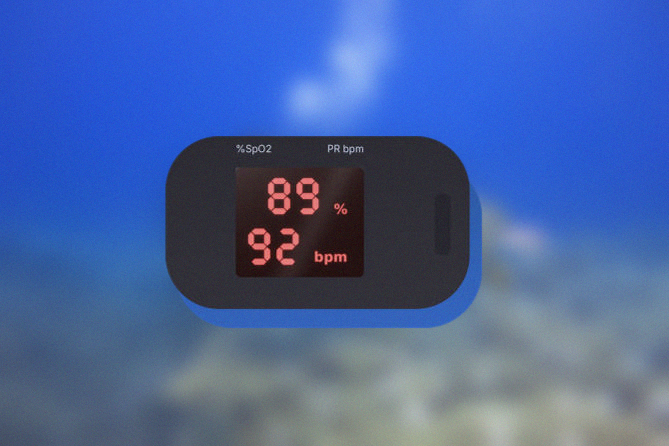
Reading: 89; %
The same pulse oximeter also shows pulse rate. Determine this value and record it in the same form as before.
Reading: 92; bpm
